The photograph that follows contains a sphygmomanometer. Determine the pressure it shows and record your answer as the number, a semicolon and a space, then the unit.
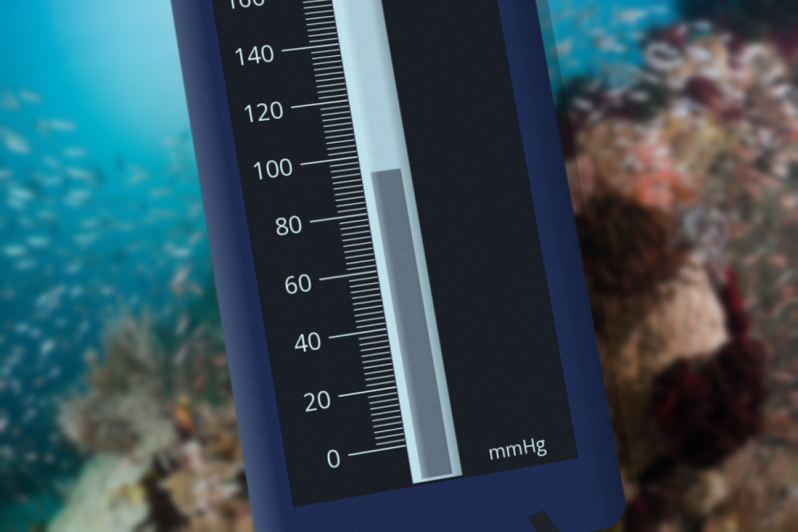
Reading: 94; mmHg
